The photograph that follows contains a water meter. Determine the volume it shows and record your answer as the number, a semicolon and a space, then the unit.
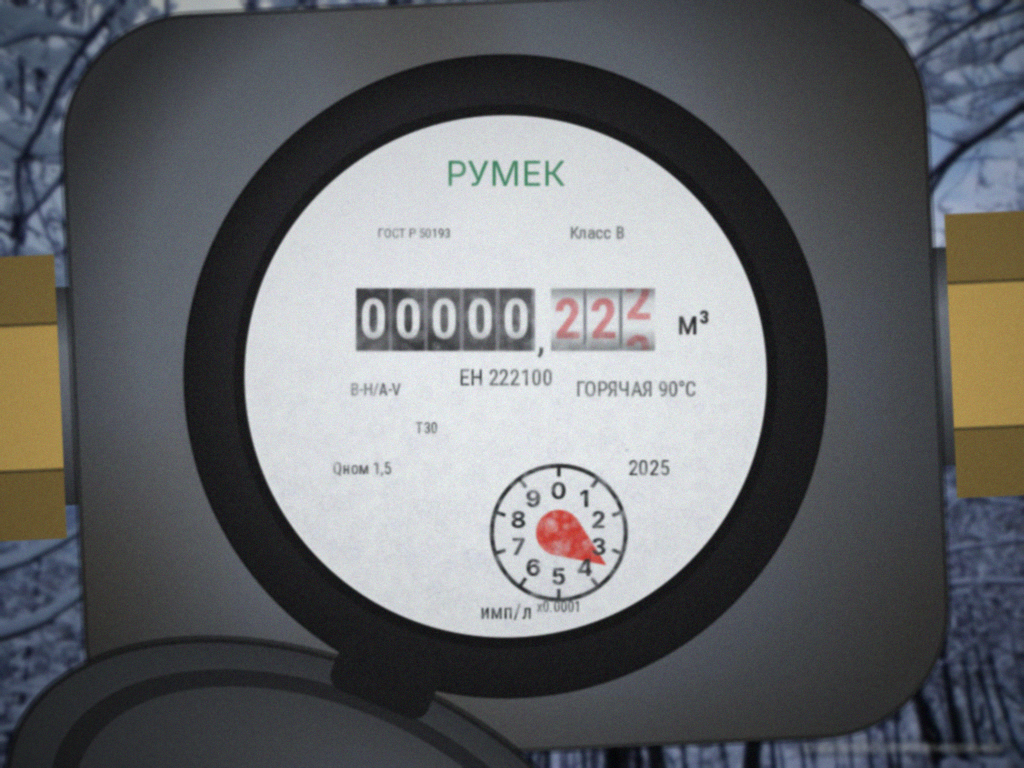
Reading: 0.2223; m³
